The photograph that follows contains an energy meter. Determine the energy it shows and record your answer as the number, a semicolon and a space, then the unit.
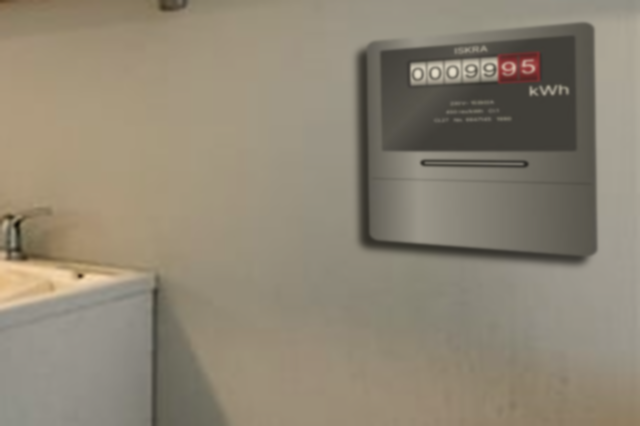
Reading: 99.95; kWh
